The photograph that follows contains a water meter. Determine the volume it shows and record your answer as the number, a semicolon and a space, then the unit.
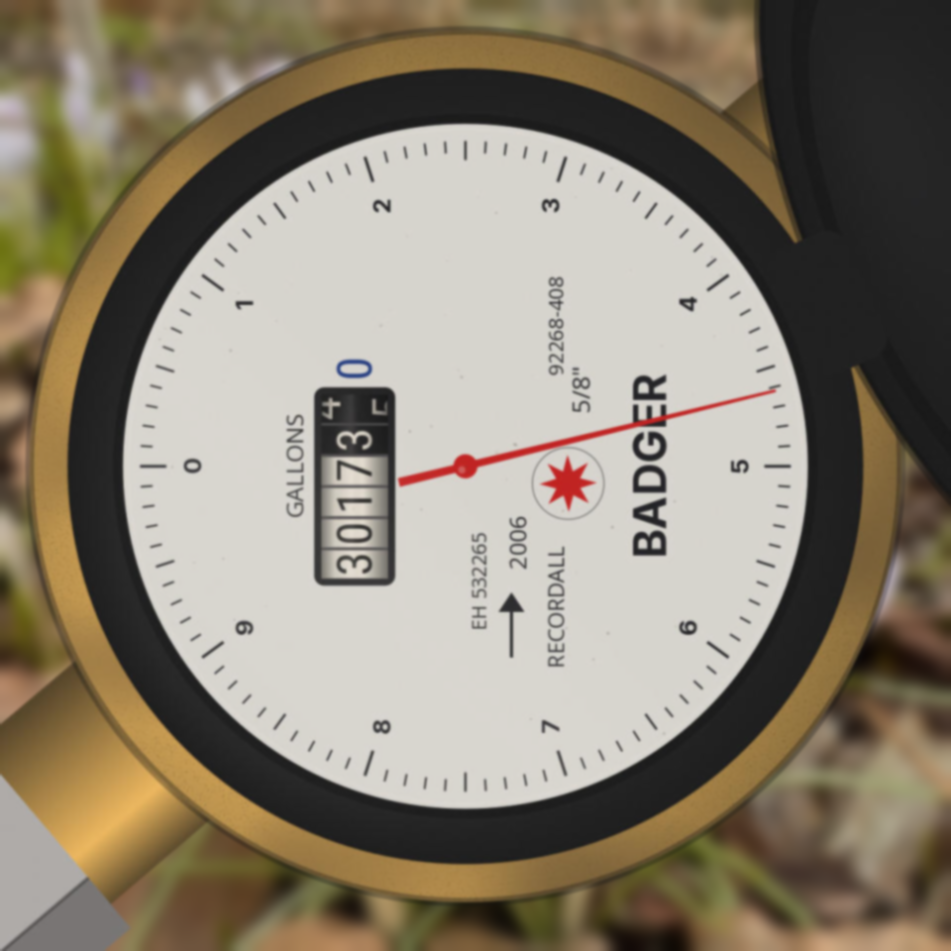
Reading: 3017344.6; gal
